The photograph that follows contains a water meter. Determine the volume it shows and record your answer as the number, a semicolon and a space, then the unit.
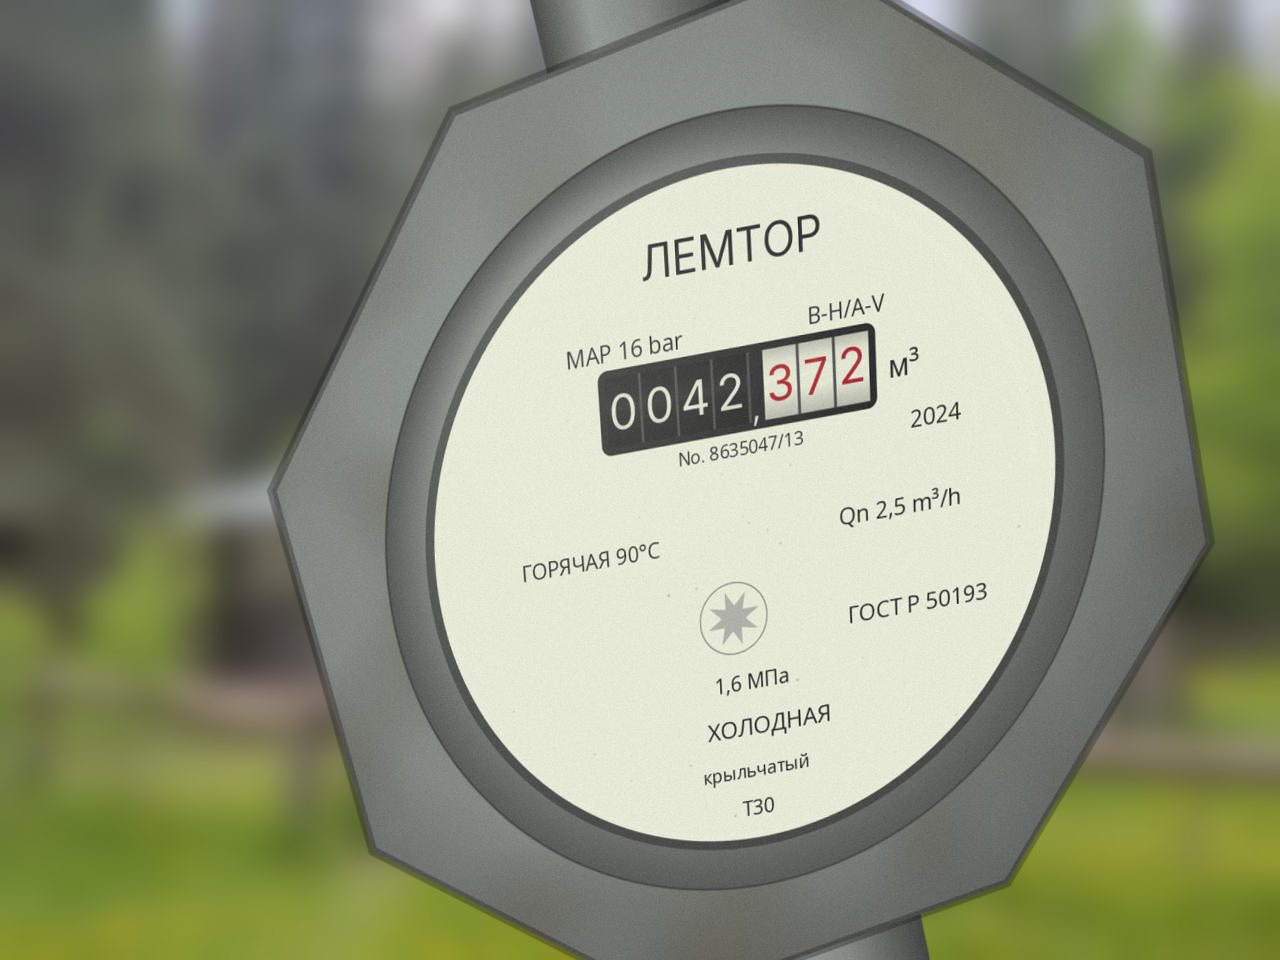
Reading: 42.372; m³
